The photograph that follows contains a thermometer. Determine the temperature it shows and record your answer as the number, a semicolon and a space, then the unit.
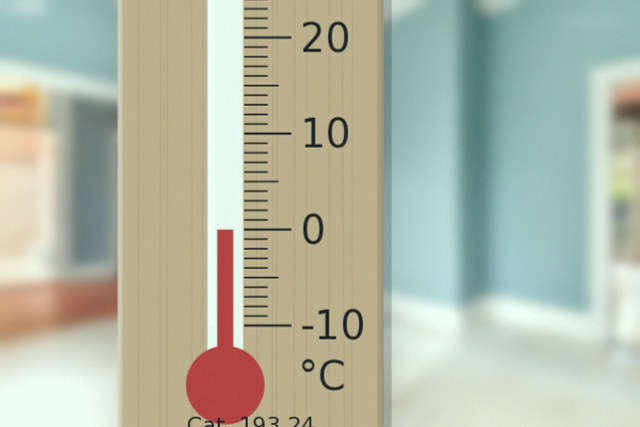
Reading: 0; °C
